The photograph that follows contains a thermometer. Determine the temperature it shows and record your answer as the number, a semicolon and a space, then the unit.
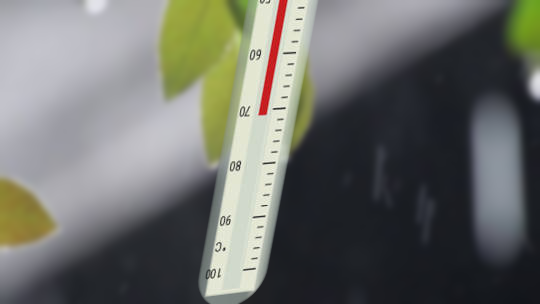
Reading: 71; °C
